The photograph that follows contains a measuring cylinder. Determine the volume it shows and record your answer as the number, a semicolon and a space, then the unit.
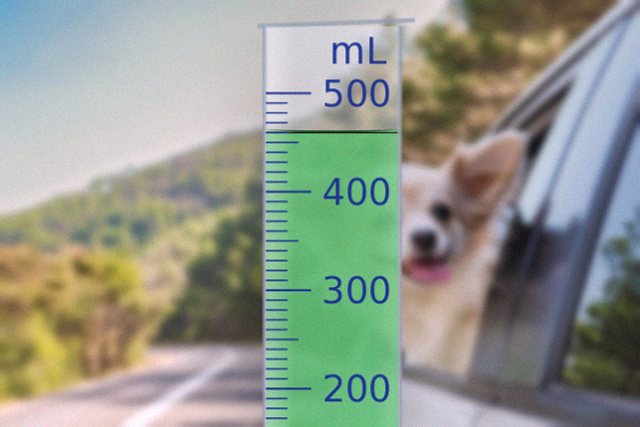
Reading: 460; mL
